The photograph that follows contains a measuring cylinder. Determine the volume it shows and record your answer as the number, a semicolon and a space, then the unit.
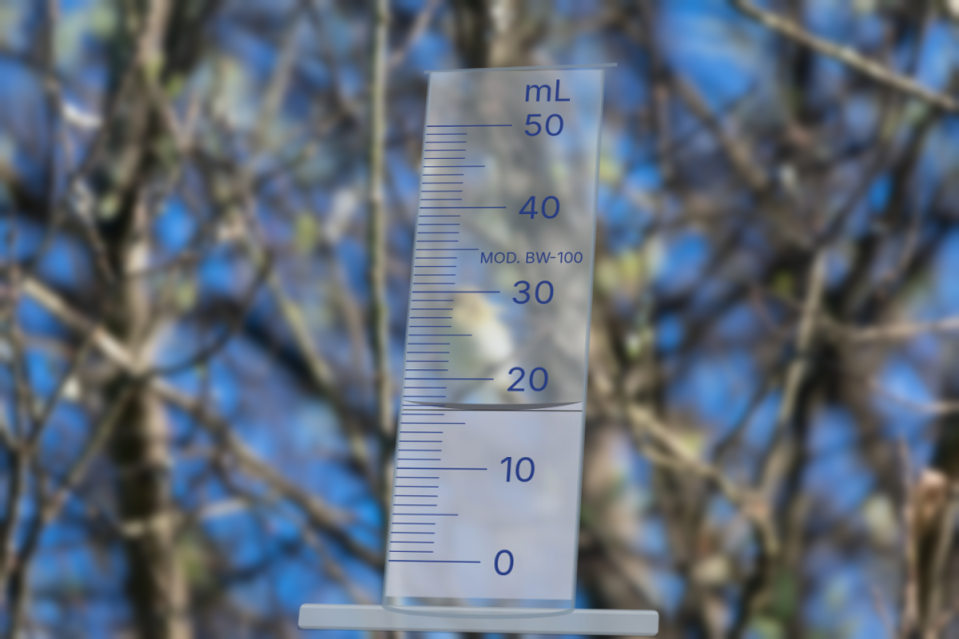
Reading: 16.5; mL
